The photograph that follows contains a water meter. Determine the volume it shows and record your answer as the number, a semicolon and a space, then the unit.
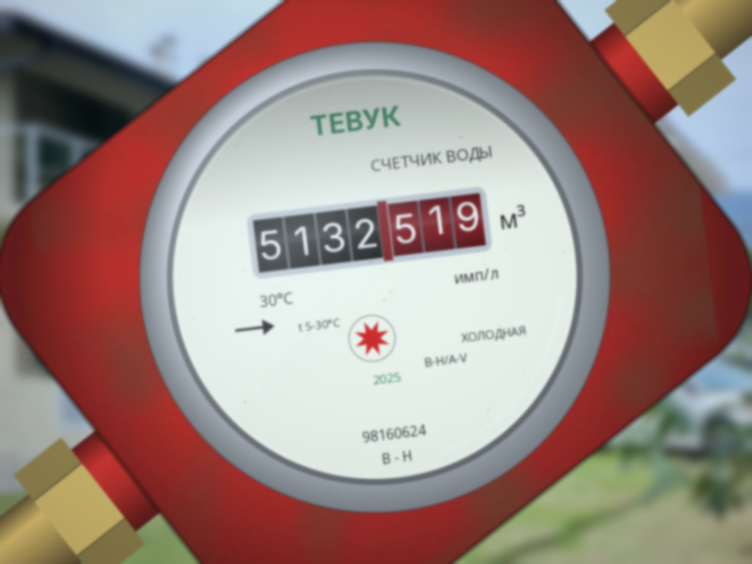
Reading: 5132.519; m³
